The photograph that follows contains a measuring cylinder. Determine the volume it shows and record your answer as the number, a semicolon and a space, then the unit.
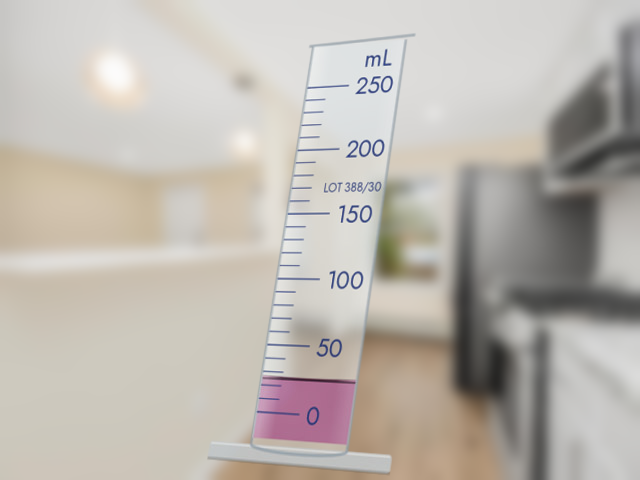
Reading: 25; mL
